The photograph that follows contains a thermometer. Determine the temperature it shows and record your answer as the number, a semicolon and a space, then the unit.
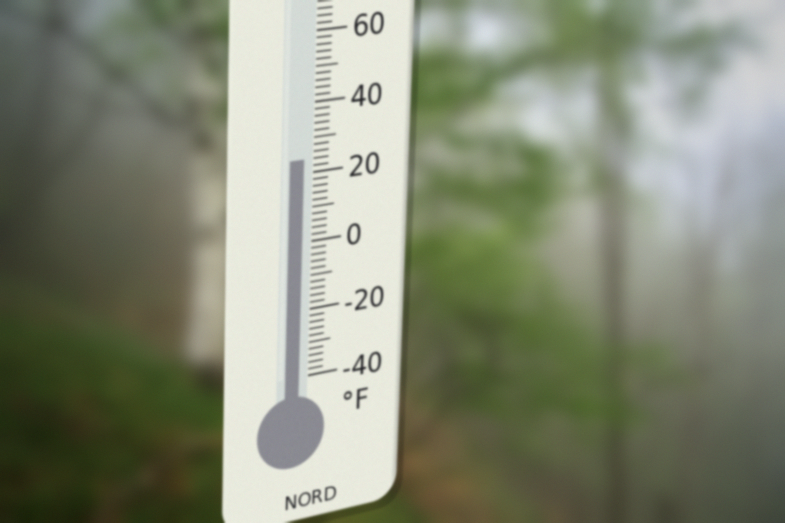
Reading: 24; °F
